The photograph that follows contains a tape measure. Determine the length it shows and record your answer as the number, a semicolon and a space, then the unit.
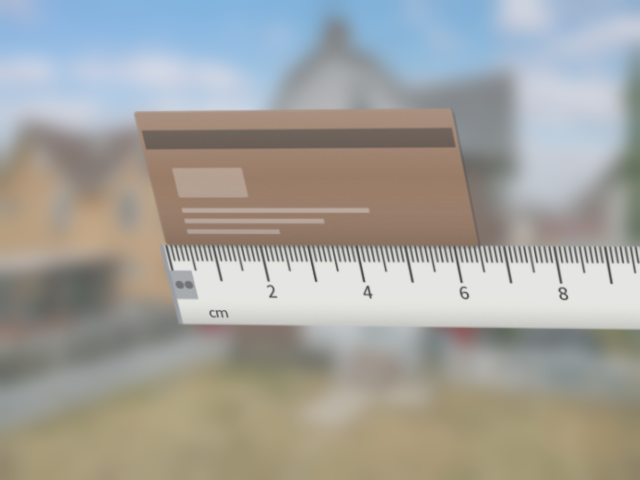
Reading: 6.5; cm
